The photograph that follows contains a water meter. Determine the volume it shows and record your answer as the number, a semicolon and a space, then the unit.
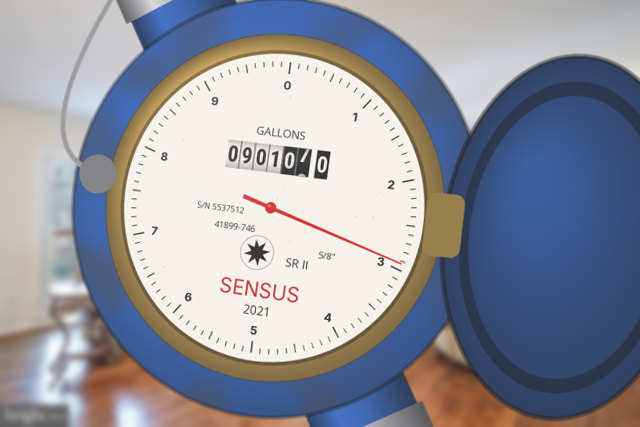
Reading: 901072.9; gal
